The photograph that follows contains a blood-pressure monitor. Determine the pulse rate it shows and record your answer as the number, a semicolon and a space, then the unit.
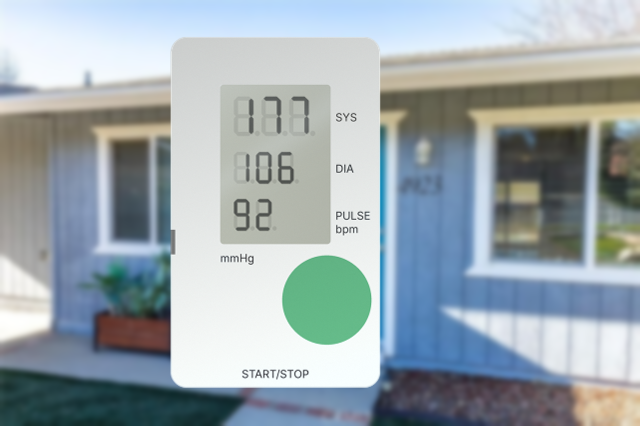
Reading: 92; bpm
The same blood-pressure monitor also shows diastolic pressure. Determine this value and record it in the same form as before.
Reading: 106; mmHg
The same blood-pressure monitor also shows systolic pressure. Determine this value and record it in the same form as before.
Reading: 177; mmHg
